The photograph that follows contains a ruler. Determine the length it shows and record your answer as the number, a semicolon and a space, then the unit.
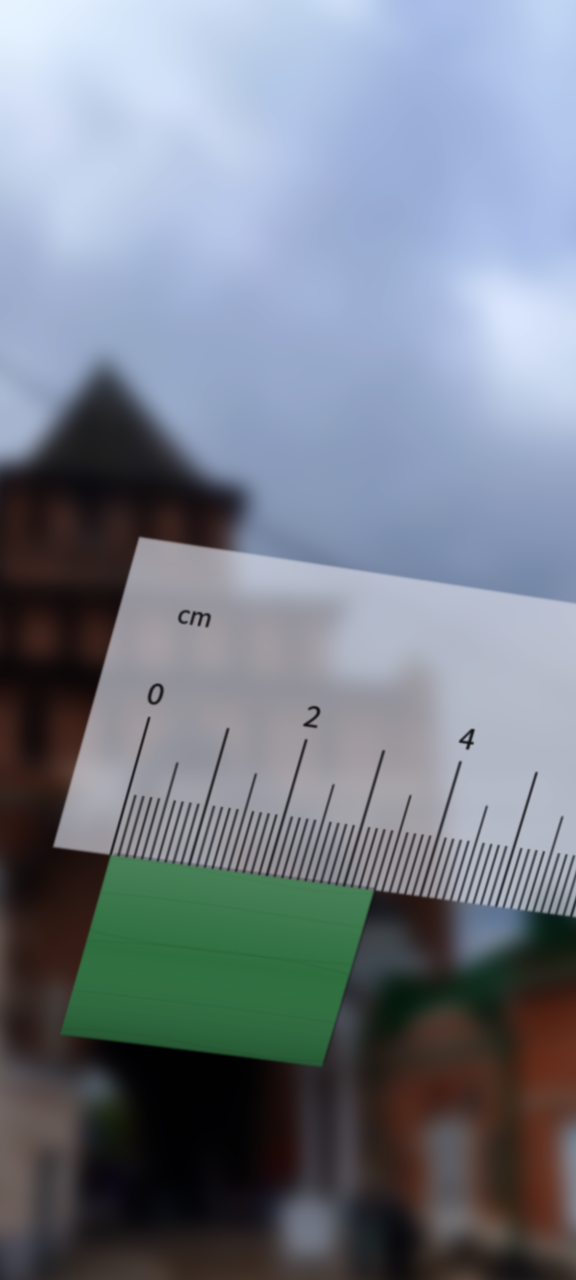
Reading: 3.4; cm
